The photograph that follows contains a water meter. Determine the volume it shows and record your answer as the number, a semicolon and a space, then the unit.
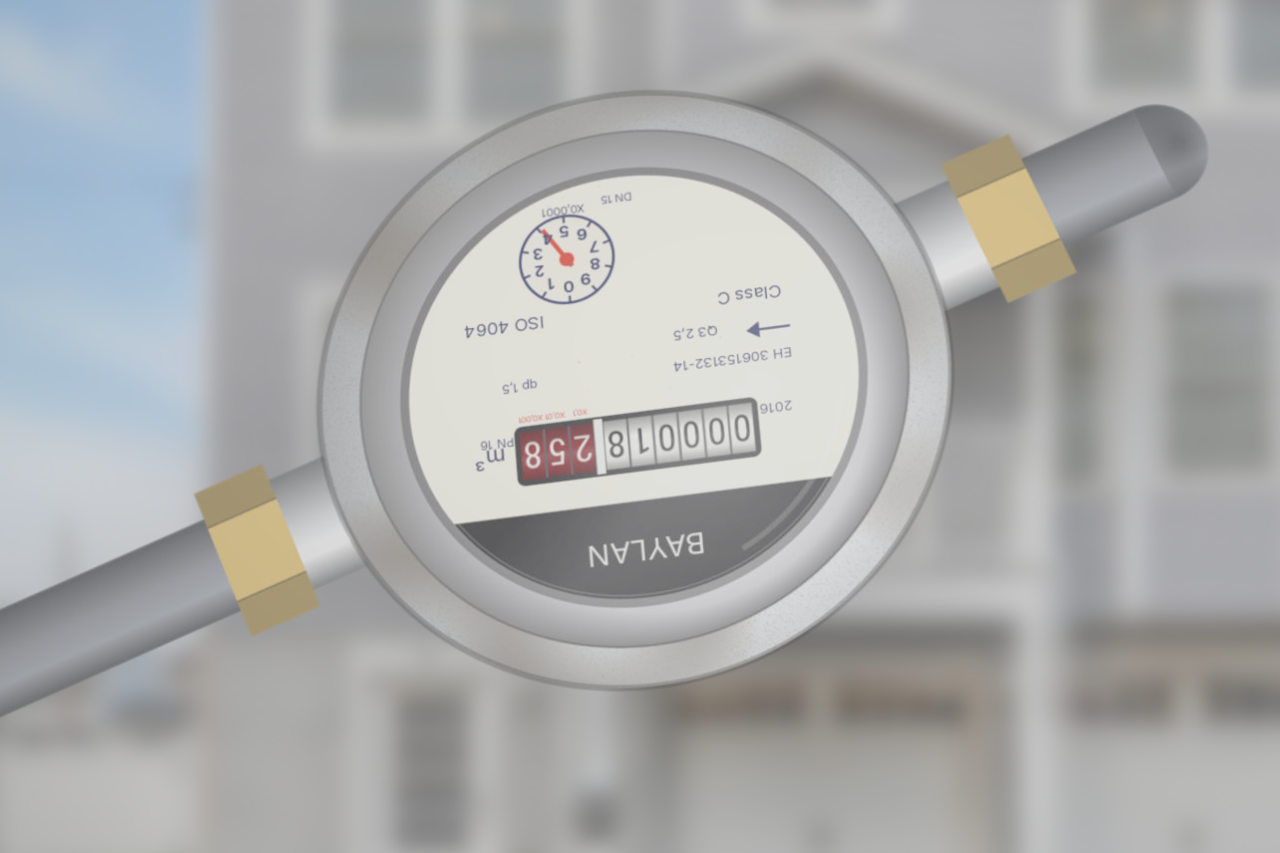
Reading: 18.2584; m³
